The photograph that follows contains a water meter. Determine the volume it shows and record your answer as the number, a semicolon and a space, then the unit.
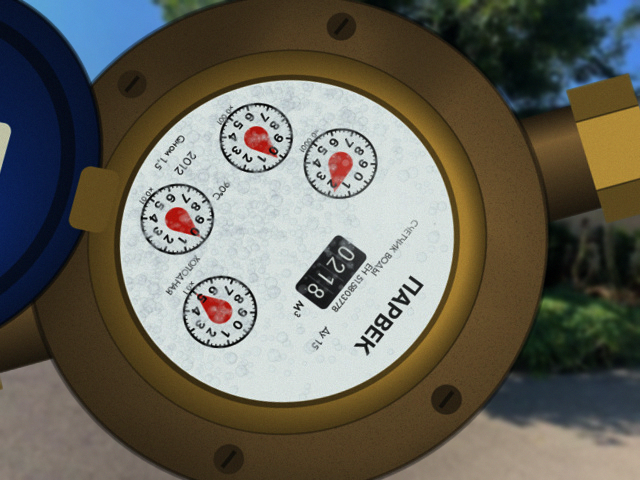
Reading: 218.5001; m³
